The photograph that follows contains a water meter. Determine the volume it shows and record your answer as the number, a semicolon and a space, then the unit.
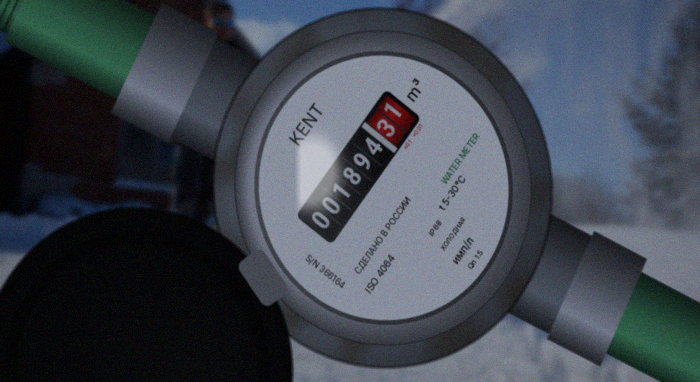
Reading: 1894.31; m³
